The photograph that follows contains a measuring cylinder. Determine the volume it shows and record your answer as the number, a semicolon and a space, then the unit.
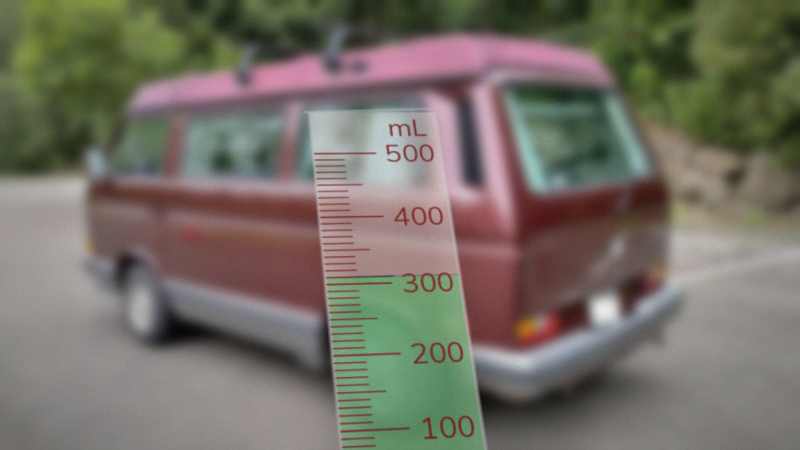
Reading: 310; mL
